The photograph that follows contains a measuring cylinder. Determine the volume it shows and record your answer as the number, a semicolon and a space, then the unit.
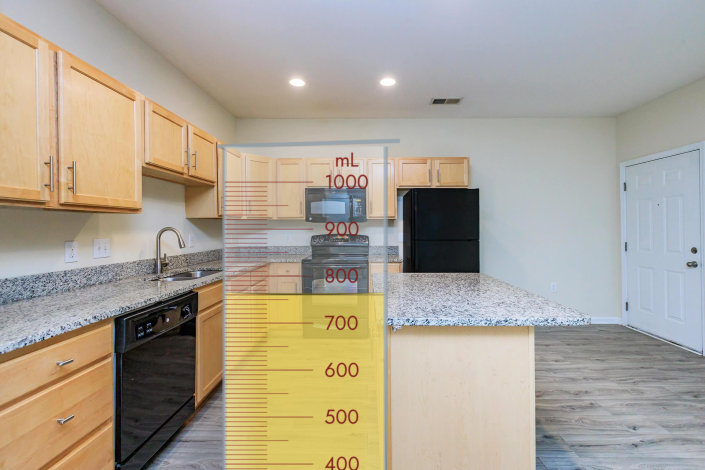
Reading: 760; mL
